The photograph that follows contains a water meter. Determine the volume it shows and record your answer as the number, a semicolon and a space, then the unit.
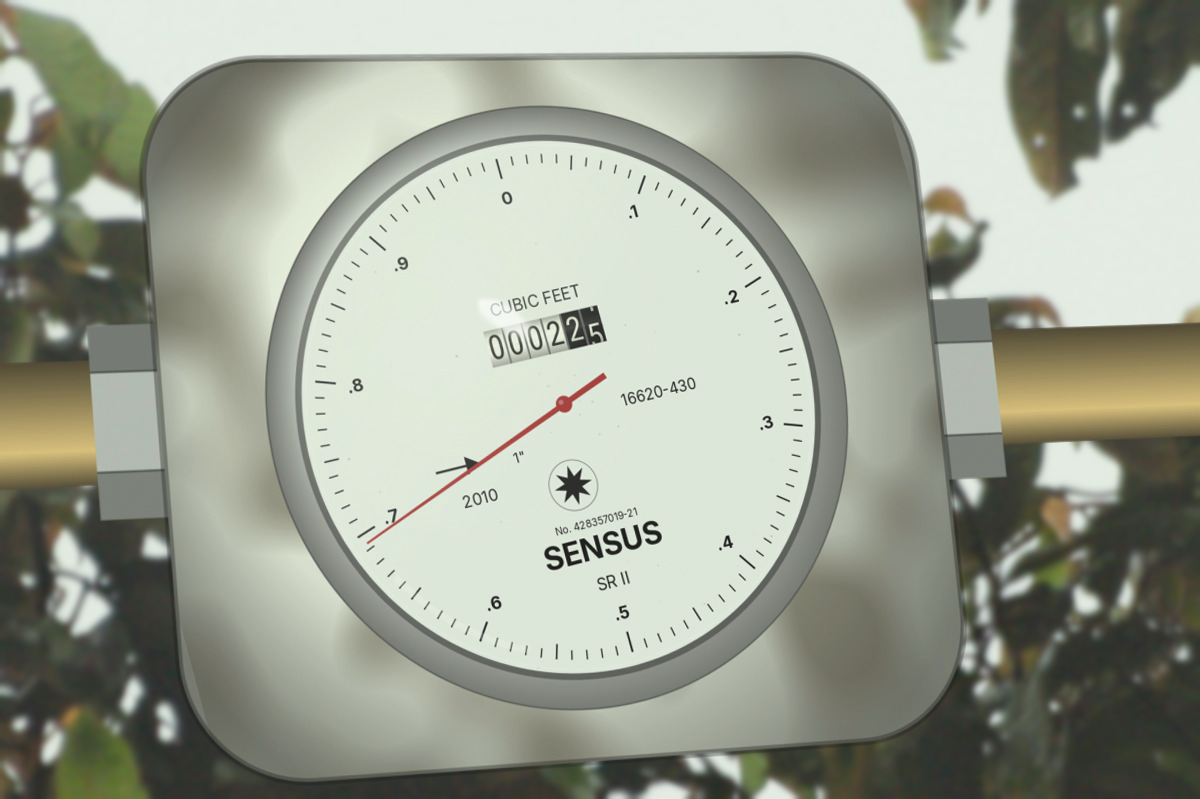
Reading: 224.69; ft³
